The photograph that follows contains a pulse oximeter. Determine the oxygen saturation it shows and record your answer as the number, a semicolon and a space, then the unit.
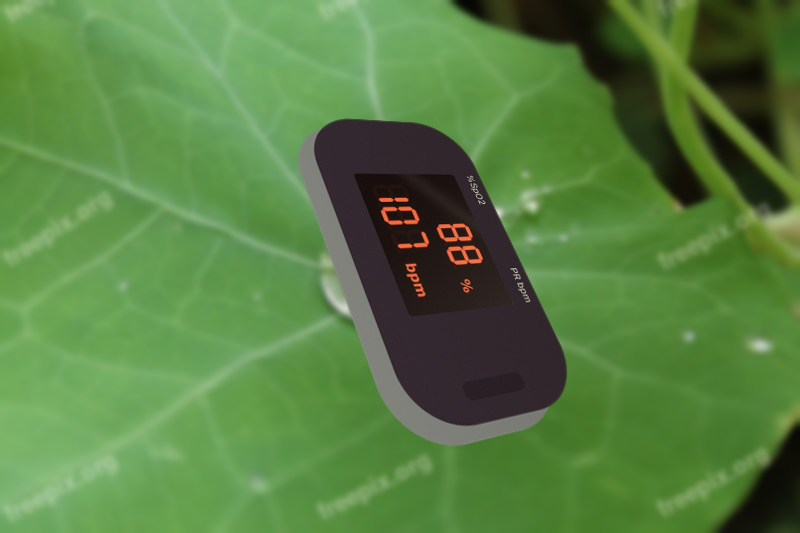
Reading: 88; %
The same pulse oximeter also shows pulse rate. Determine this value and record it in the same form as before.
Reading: 107; bpm
